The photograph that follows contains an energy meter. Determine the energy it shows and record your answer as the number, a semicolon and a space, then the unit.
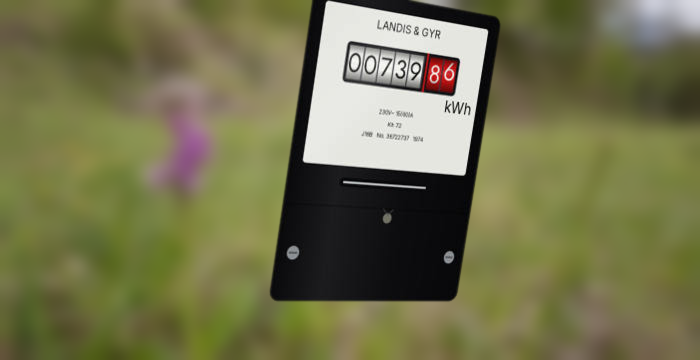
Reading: 739.86; kWh
